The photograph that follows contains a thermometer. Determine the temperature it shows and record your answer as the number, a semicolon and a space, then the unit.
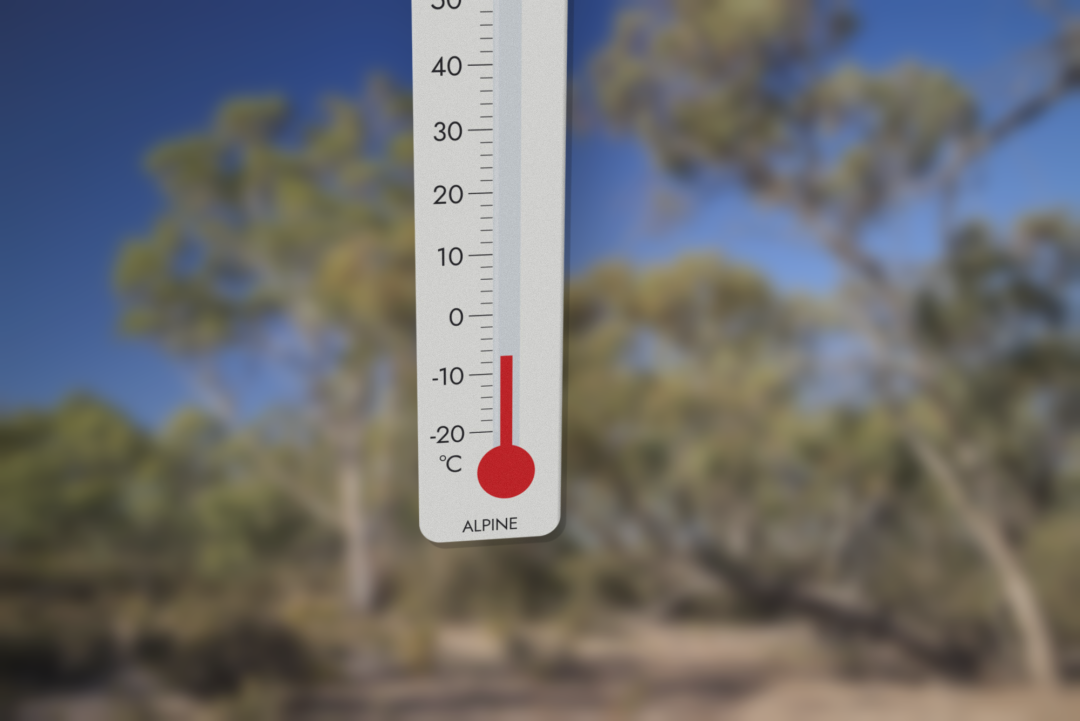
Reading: -7; °C
